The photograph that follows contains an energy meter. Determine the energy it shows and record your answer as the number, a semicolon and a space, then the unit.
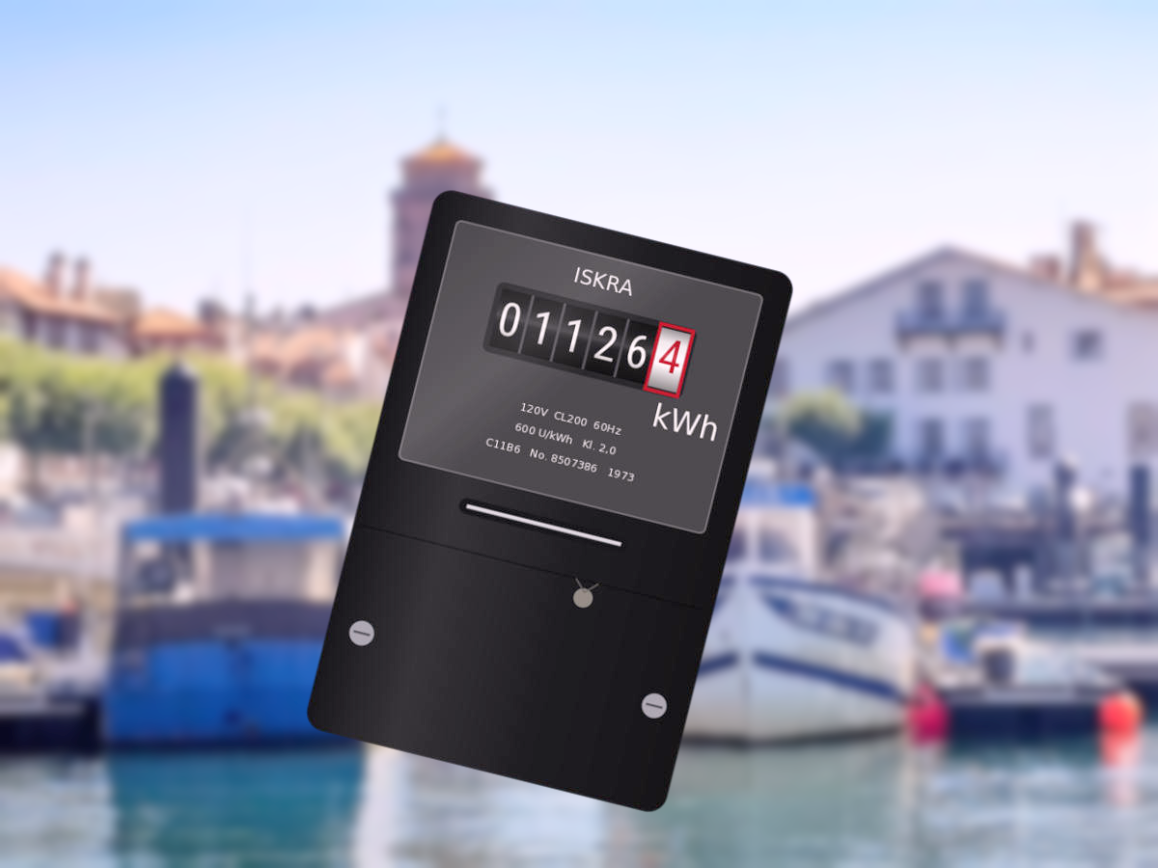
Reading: 1126.4; kWh
